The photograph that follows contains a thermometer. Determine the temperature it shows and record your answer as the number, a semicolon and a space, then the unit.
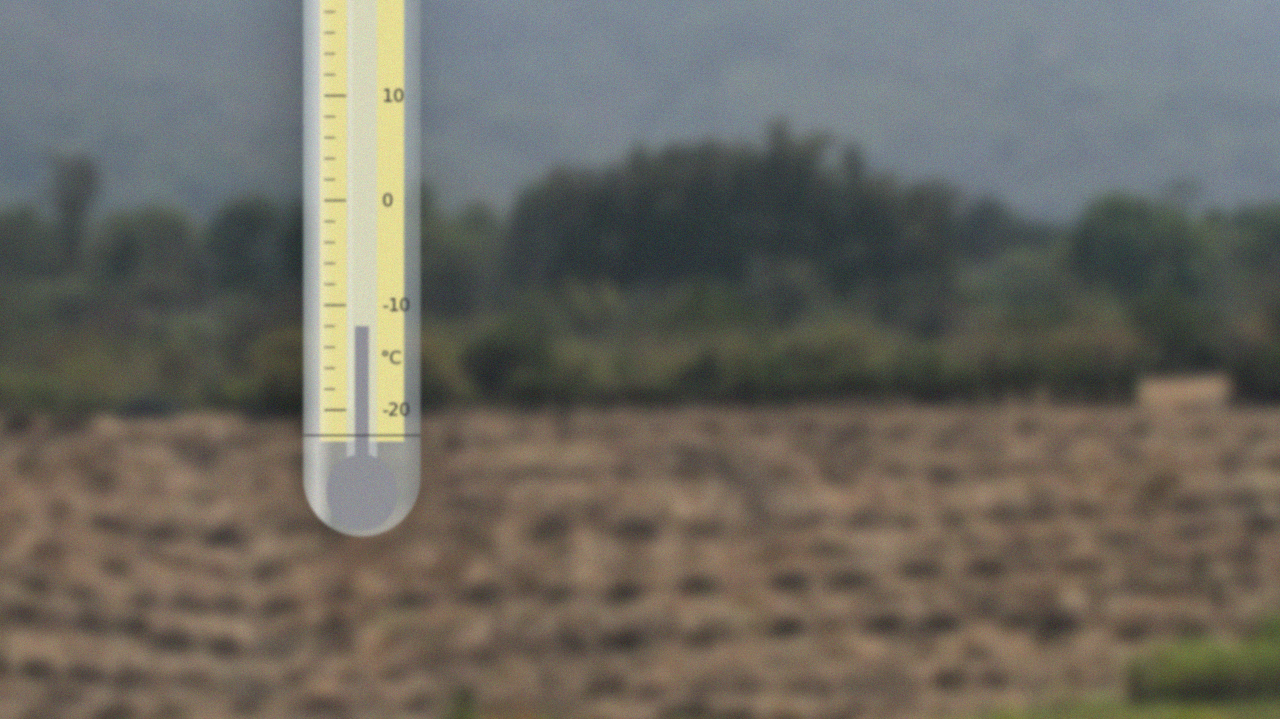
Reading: -12; °C
